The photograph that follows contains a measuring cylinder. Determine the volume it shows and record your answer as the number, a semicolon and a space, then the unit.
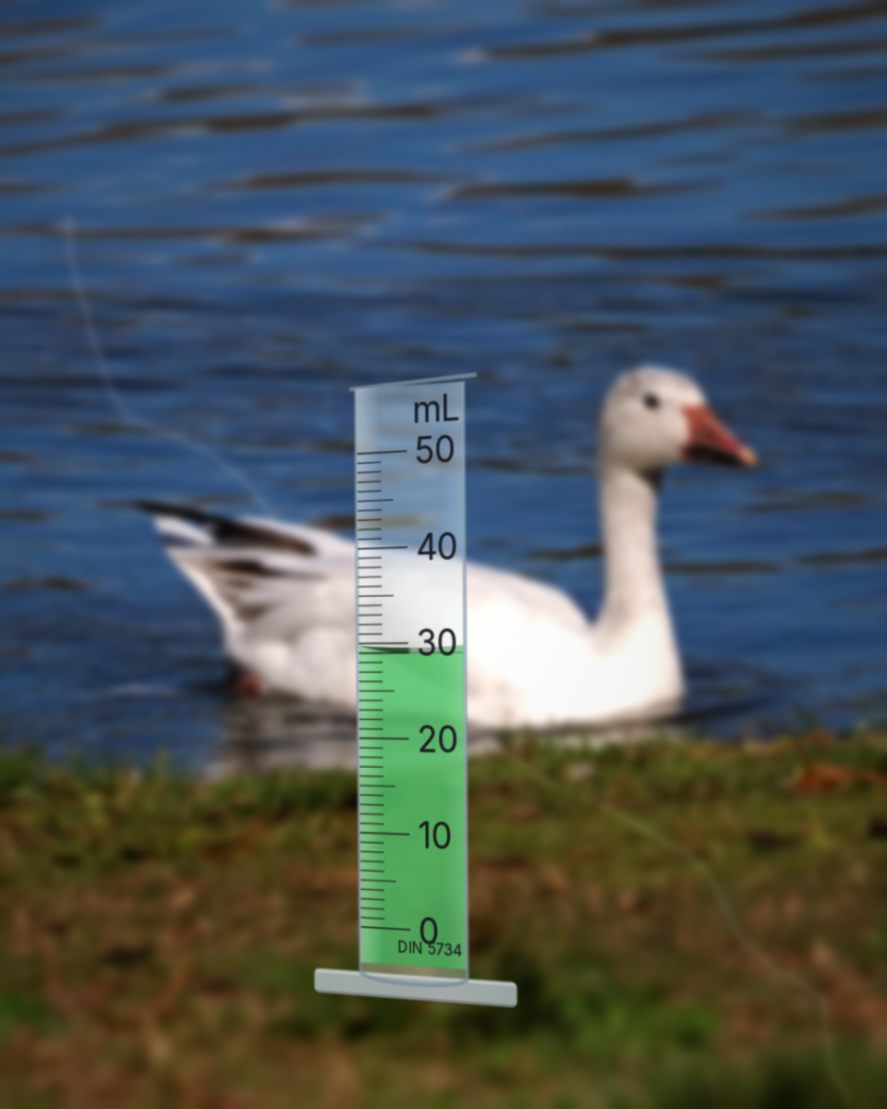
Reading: 29; mL
